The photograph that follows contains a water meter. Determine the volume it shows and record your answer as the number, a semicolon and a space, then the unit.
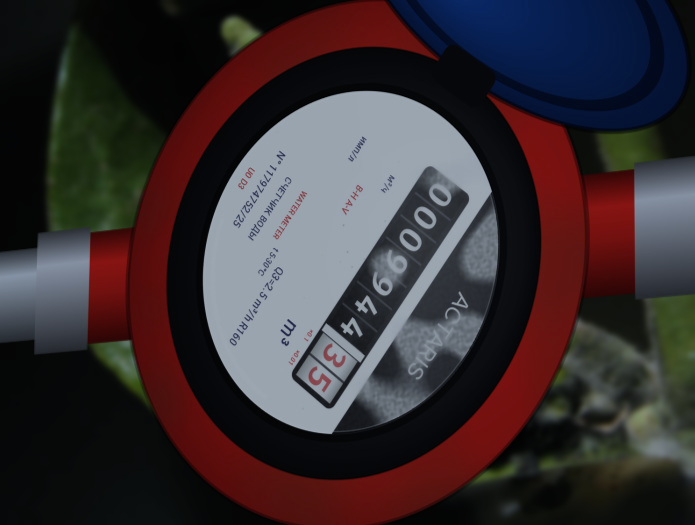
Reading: 9944.35; m³
